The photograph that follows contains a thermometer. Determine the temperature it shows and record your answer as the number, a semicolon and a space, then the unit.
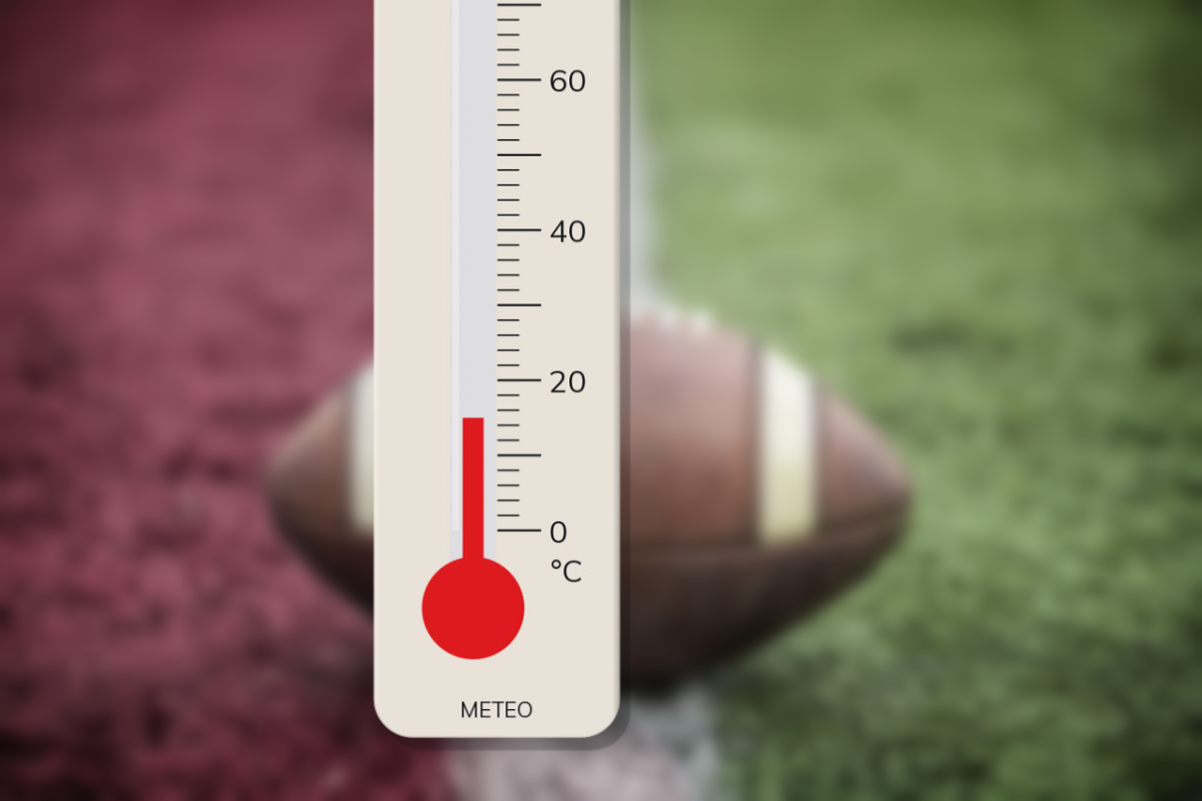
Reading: 15; °C
